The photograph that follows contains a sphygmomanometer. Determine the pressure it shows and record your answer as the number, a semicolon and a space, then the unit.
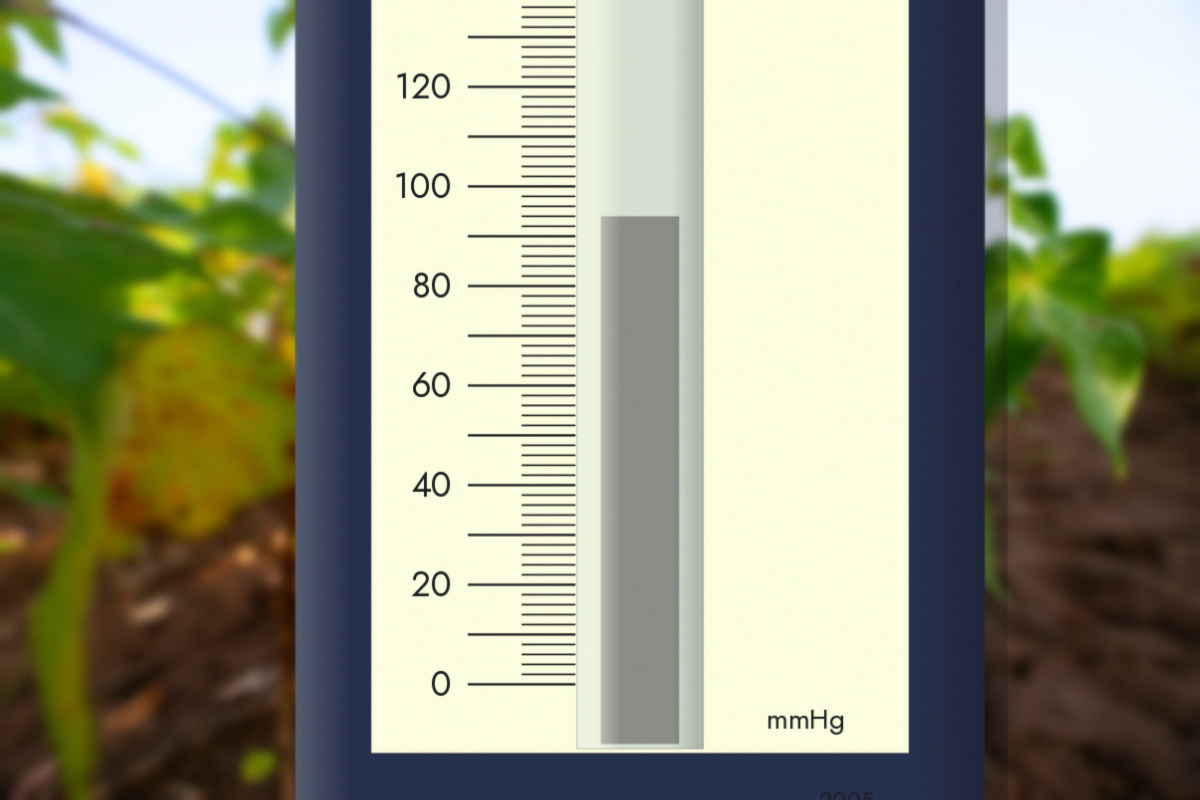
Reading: 94; mmHg
